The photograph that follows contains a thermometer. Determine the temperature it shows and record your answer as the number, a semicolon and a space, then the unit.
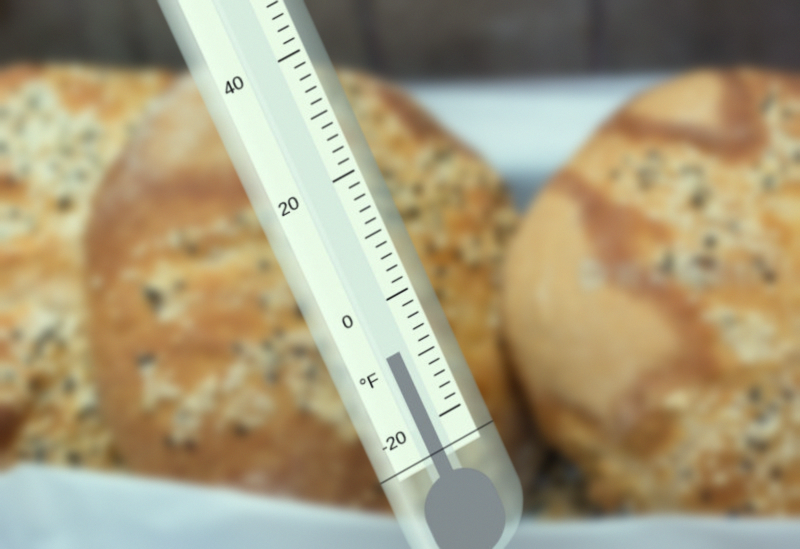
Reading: -8; °F
